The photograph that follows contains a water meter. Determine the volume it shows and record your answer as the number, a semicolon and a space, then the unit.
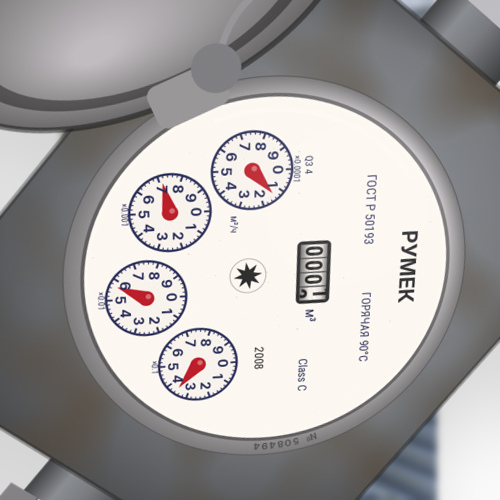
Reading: 1.3571; m³
